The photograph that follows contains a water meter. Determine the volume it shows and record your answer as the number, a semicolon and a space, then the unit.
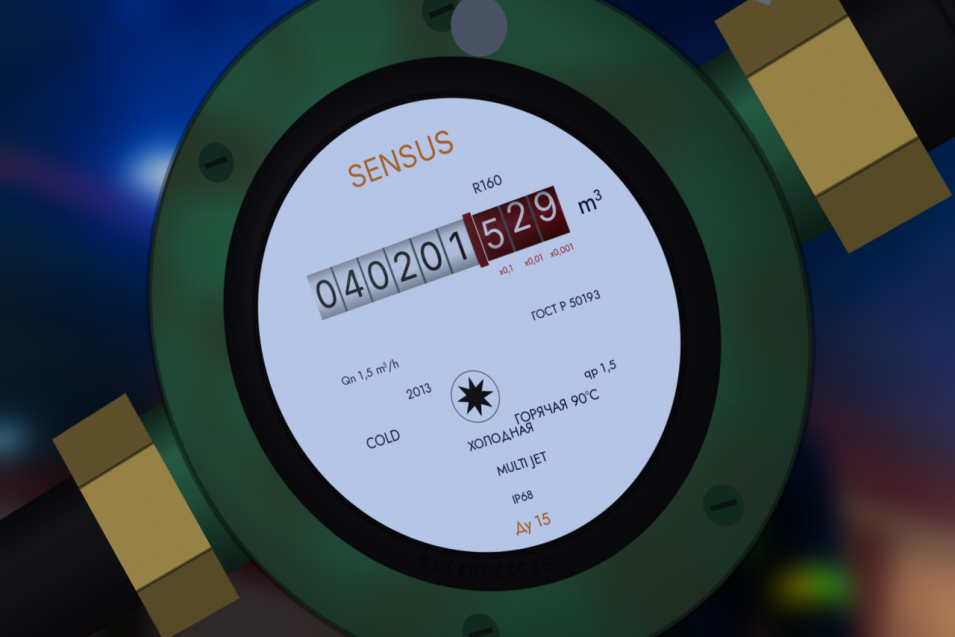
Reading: 40201.529; m³
